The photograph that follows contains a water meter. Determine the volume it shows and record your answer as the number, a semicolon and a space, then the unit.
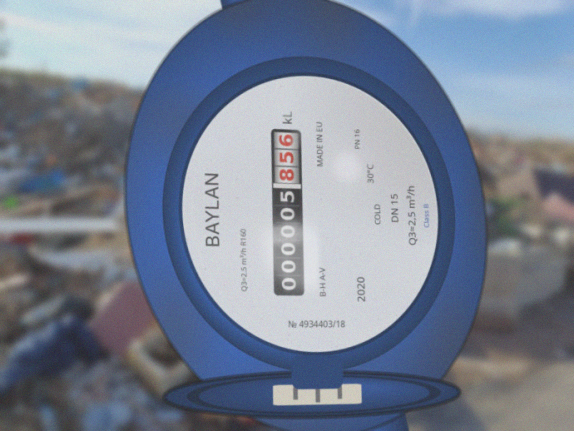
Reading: 5.856; kL
